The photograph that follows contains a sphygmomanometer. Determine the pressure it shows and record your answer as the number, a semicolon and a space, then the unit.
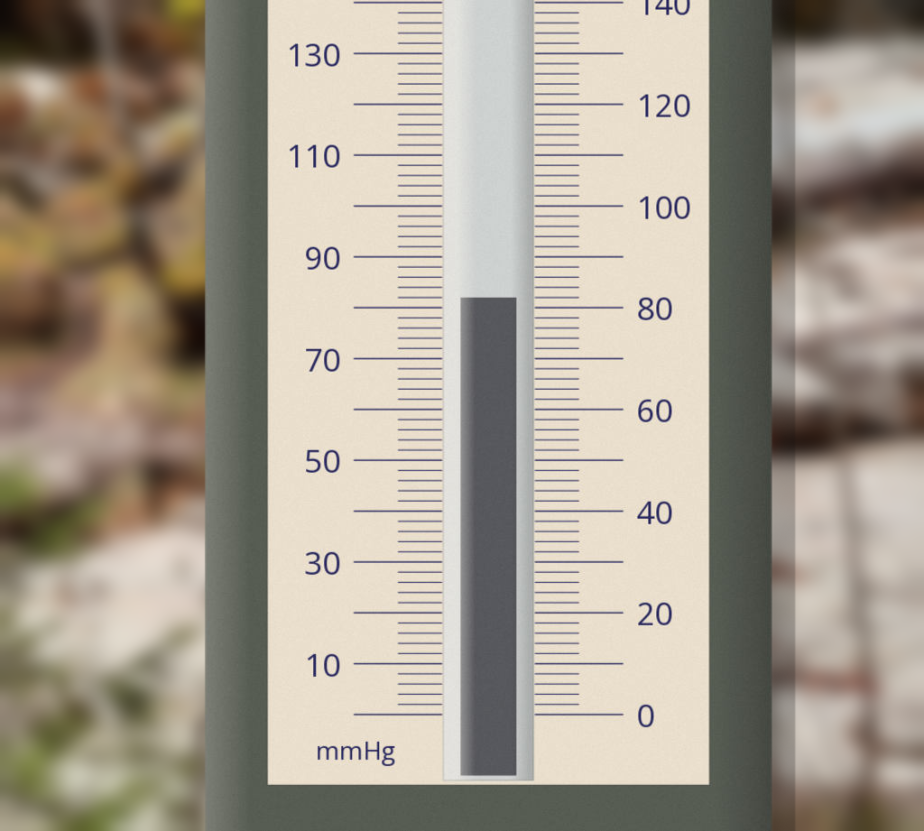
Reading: 82; mmHg
